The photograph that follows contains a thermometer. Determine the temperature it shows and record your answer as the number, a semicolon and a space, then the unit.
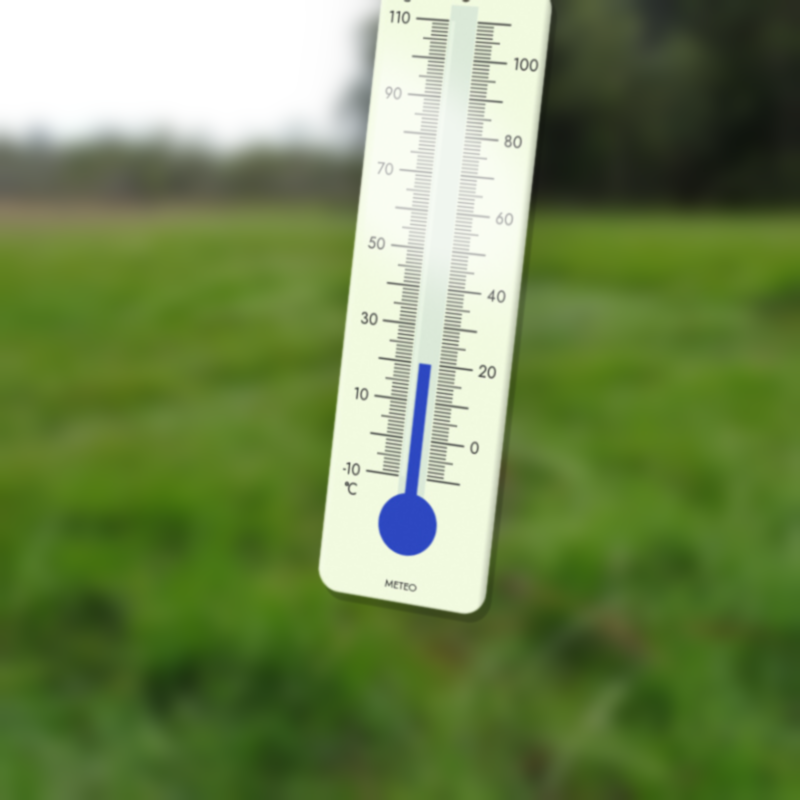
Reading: 20; °C
